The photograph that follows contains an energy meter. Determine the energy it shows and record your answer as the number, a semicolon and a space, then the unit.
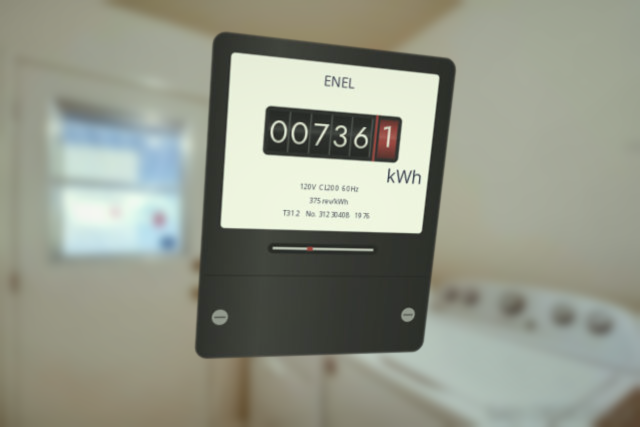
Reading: 736.1; kWh
